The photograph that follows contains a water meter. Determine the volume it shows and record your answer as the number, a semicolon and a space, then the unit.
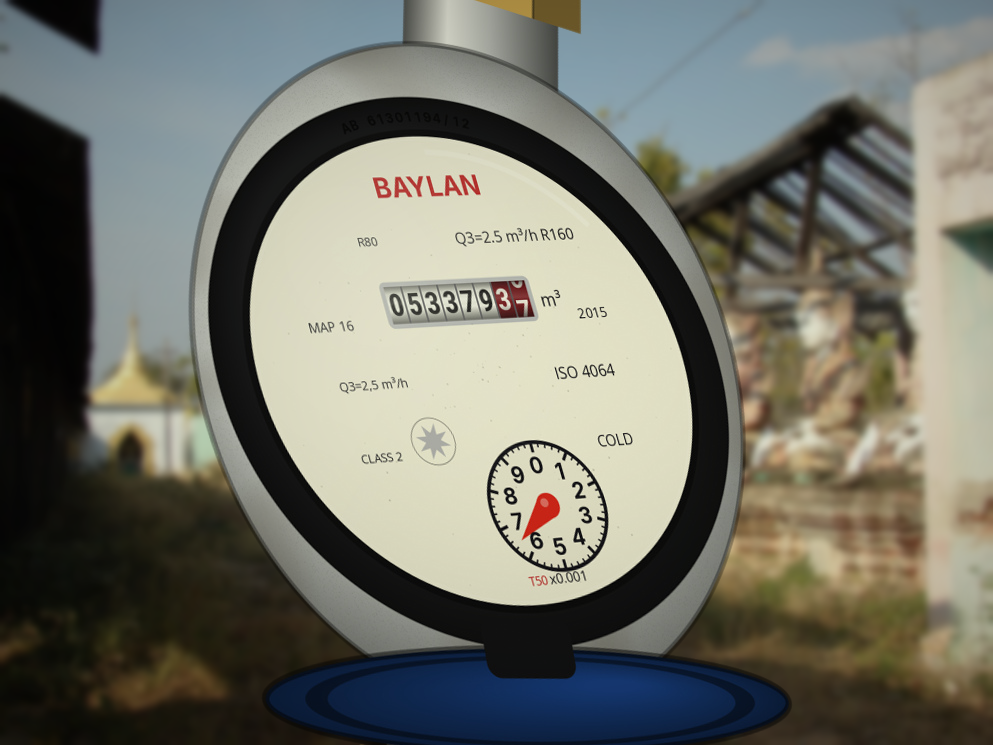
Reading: 53379.366; m³
